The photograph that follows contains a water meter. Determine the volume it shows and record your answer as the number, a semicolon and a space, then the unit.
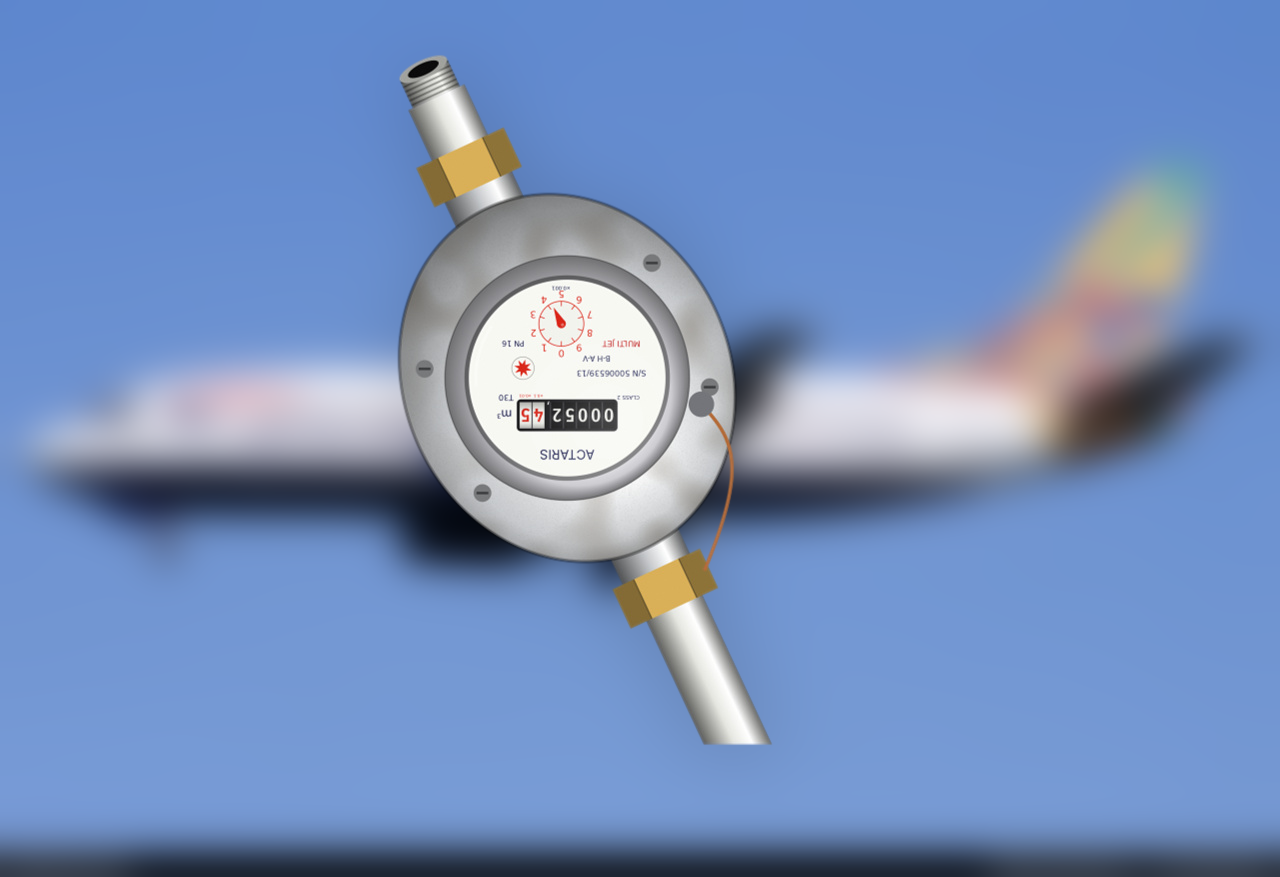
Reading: 52.454; m³
